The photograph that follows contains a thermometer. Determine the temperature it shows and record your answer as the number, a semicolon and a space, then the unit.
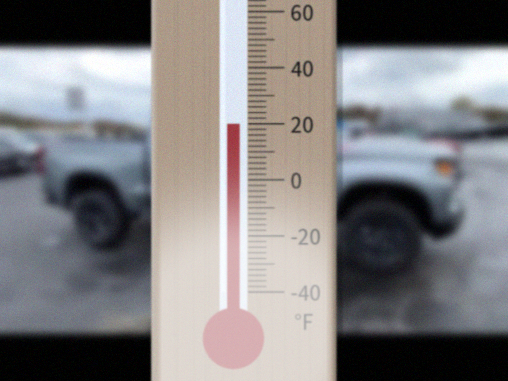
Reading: 20; °F
